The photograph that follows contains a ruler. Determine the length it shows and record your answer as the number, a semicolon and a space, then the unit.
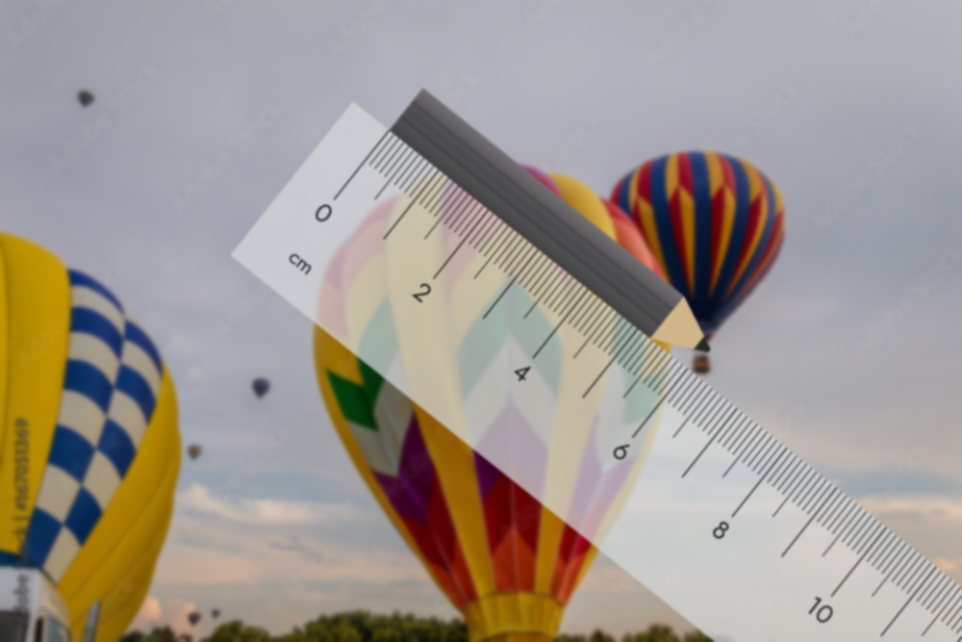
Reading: 6.1; cm
